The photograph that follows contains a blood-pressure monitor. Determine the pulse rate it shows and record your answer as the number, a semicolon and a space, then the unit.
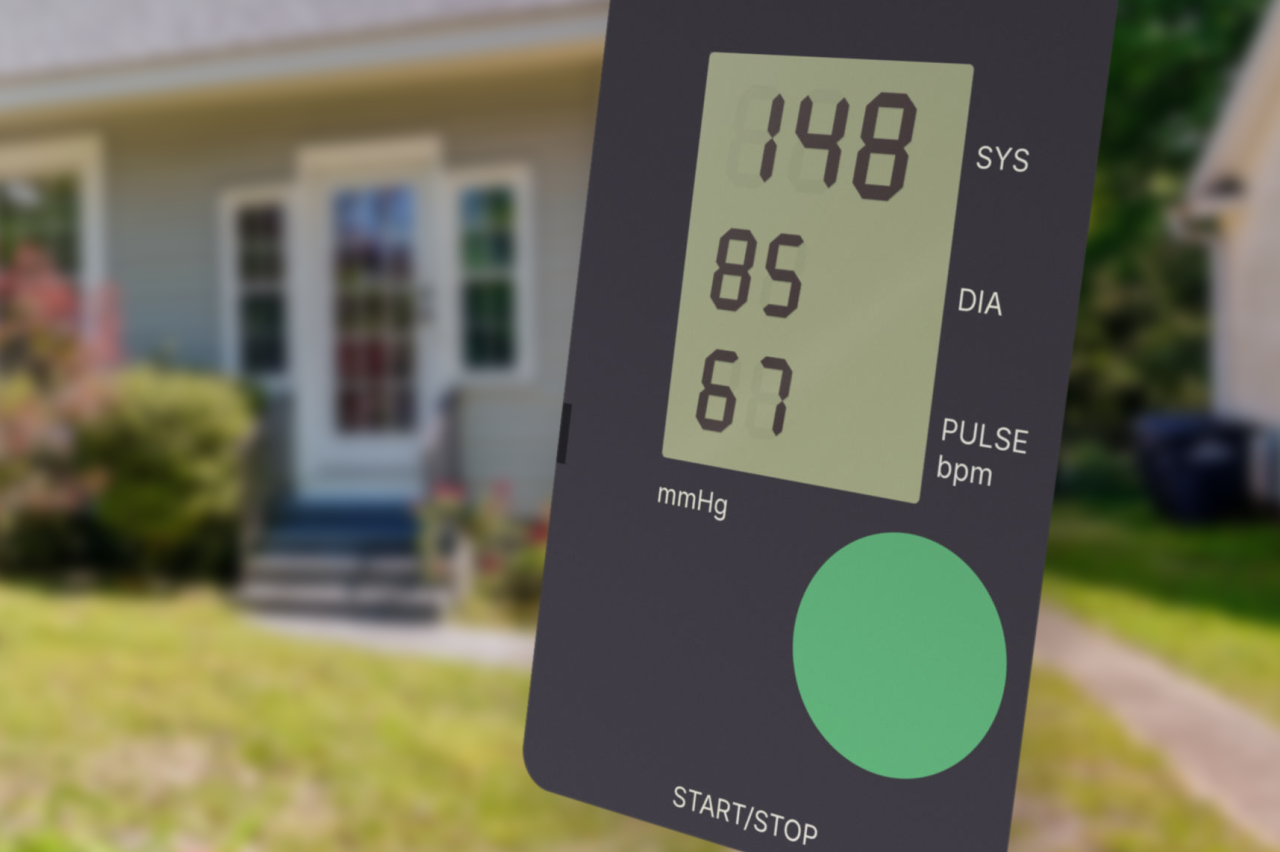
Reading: 67; bpm
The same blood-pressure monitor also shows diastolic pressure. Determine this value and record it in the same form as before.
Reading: 85; mmHg
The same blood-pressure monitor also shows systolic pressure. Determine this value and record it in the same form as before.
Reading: 148; mmHg
